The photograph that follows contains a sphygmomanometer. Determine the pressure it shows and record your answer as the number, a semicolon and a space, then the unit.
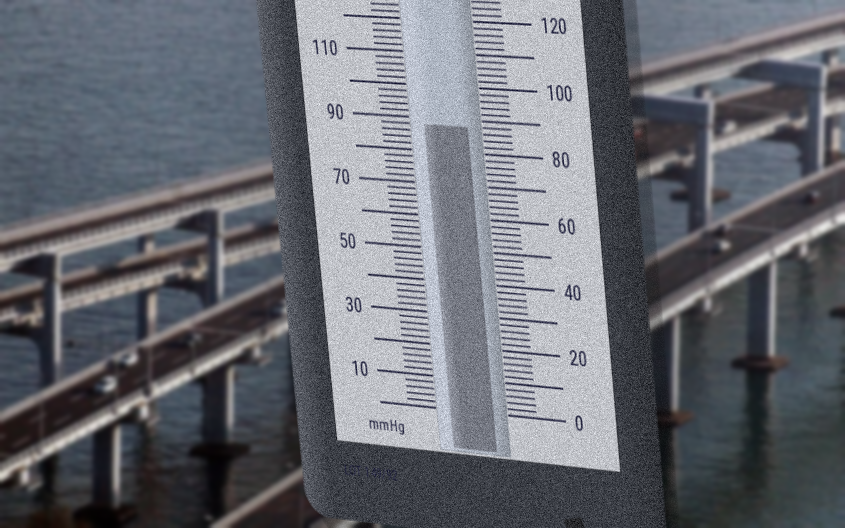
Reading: 88; mmHg
